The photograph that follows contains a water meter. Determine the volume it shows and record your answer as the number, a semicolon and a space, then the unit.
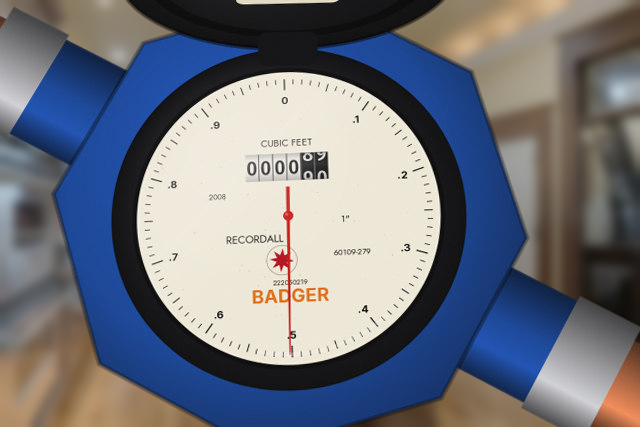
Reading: 89.50; ft³
